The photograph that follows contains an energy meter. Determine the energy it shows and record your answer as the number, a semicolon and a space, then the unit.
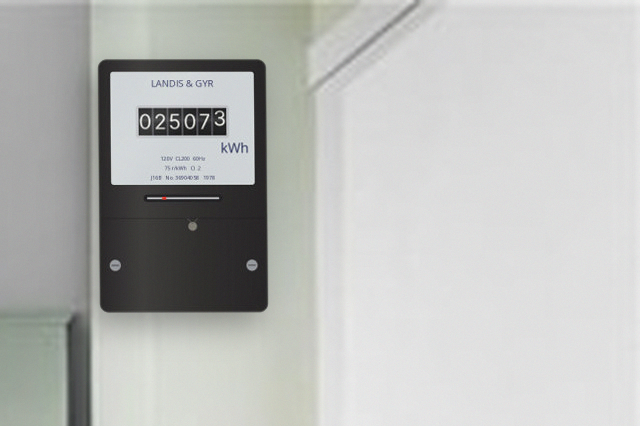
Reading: 25073; kWh
